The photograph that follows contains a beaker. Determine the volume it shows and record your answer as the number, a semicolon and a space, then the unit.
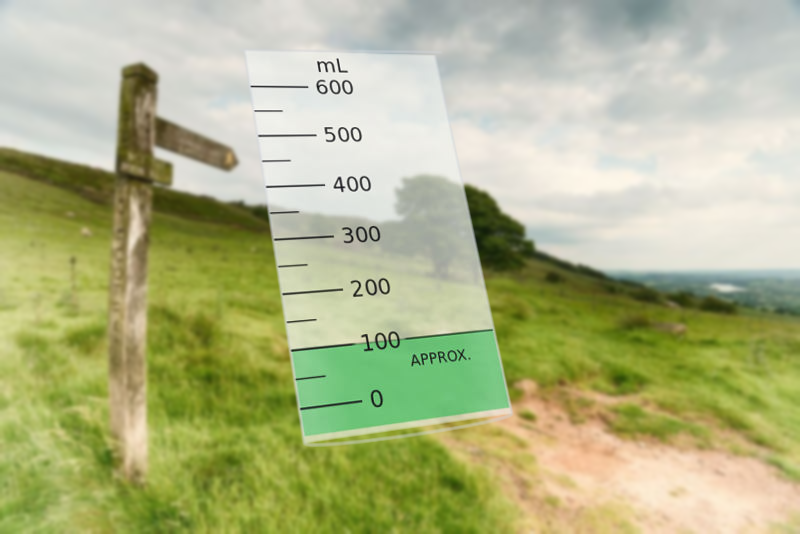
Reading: 100; mL
